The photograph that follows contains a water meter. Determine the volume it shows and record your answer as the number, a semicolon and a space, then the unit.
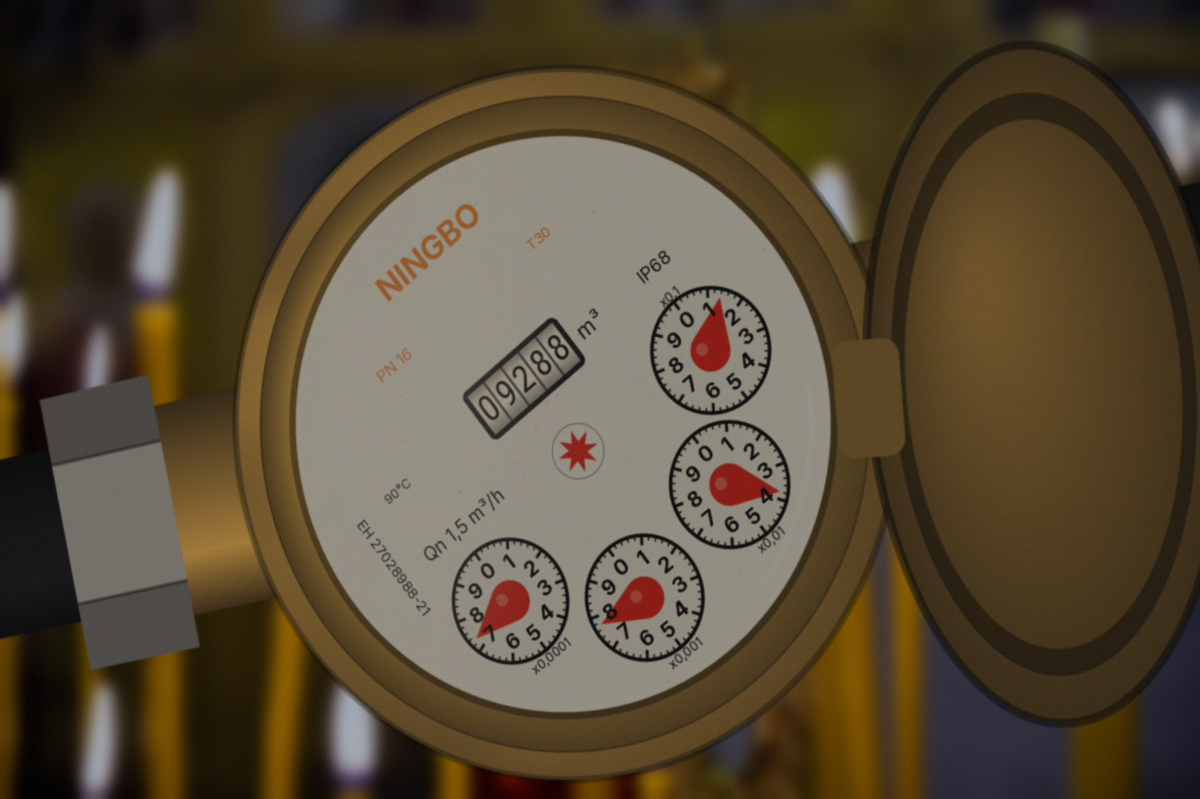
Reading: 9288.1377; m³
